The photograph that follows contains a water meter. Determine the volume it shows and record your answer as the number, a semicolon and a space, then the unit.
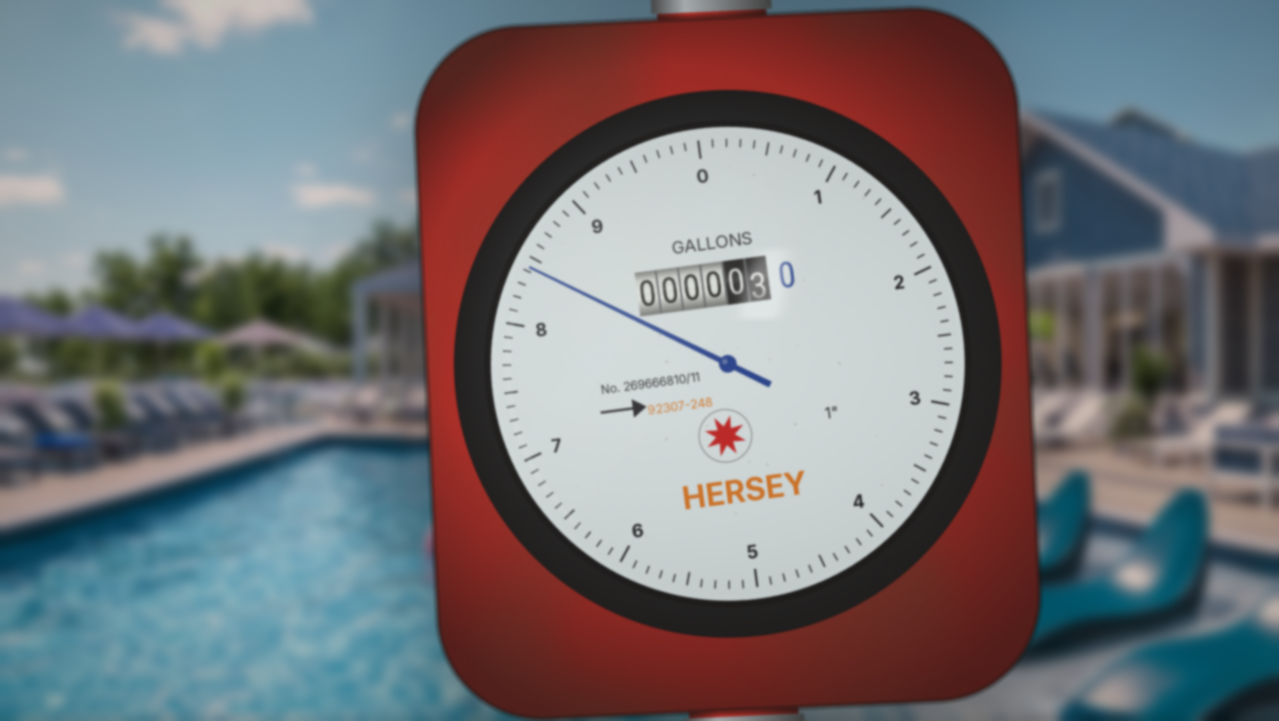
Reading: 28.4; gal
